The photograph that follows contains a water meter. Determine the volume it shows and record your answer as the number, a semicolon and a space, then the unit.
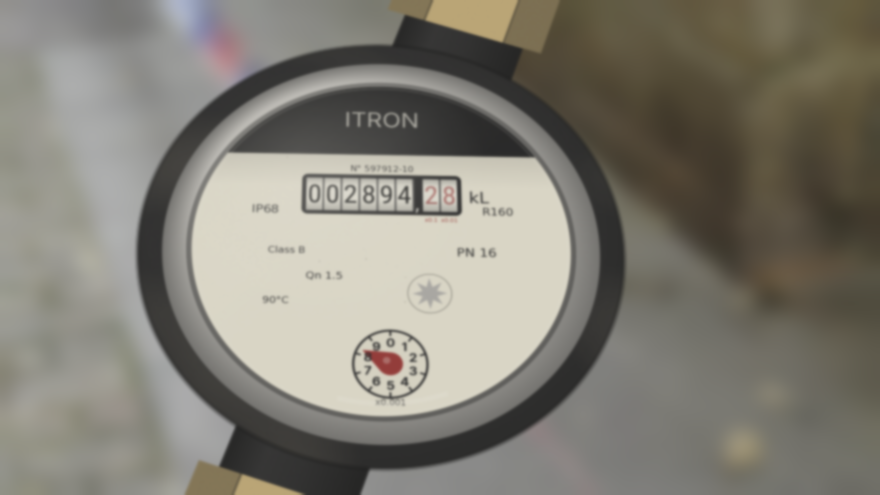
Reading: 2894.288; kL
